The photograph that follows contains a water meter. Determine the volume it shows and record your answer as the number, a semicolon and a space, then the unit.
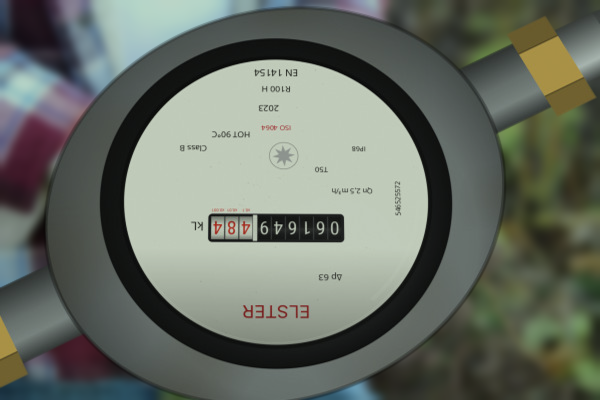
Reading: 61649.484; kL
